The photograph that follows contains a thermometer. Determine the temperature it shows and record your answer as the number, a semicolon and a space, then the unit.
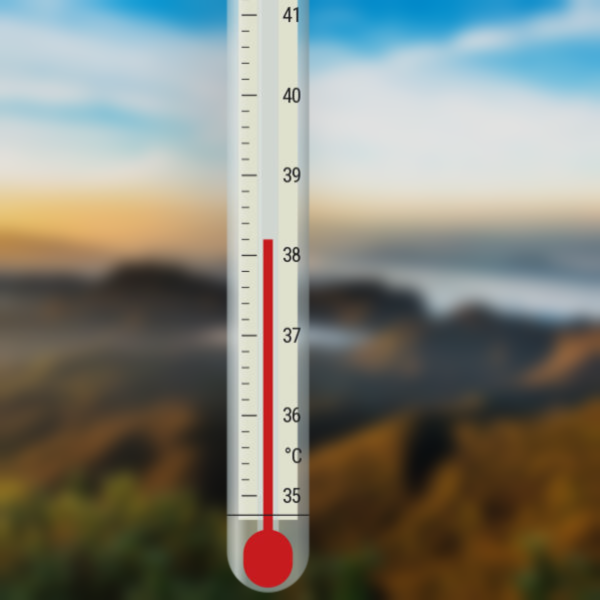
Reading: 38.2; °C
